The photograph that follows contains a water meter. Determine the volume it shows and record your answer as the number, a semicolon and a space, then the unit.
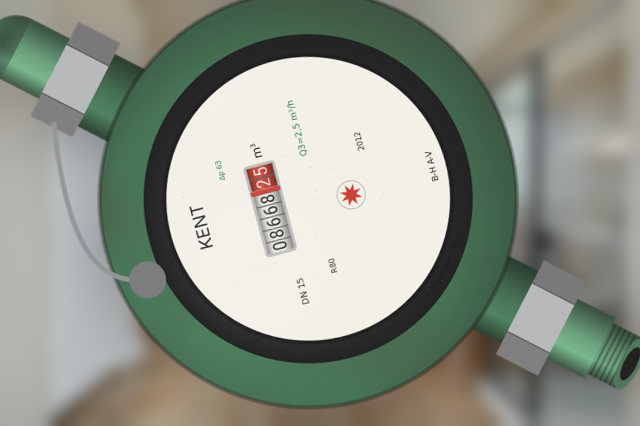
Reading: 8668.25; m³
